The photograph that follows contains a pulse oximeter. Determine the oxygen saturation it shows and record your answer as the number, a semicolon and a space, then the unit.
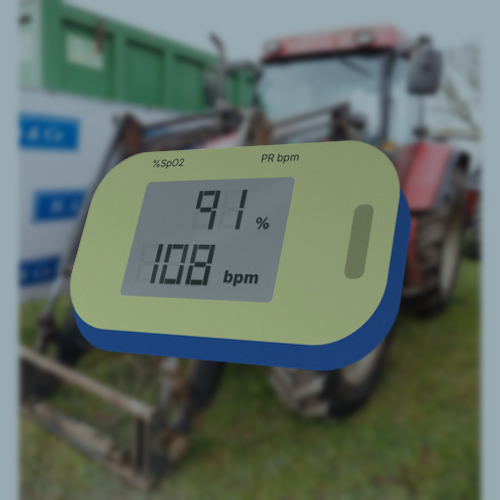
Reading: 91; %
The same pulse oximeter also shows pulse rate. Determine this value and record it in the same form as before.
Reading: 108; bpm
